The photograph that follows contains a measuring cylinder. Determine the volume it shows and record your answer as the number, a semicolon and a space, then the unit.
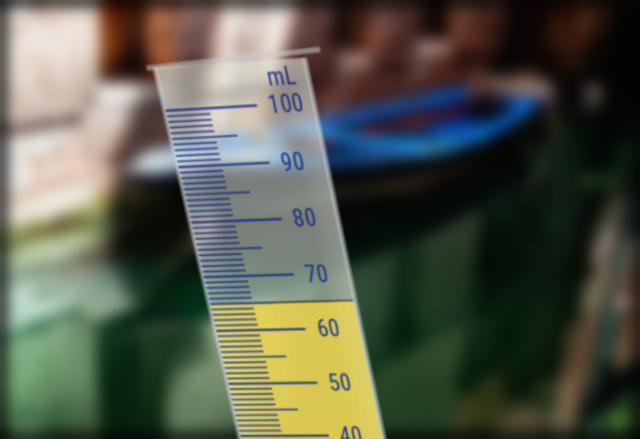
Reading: 65; mL
